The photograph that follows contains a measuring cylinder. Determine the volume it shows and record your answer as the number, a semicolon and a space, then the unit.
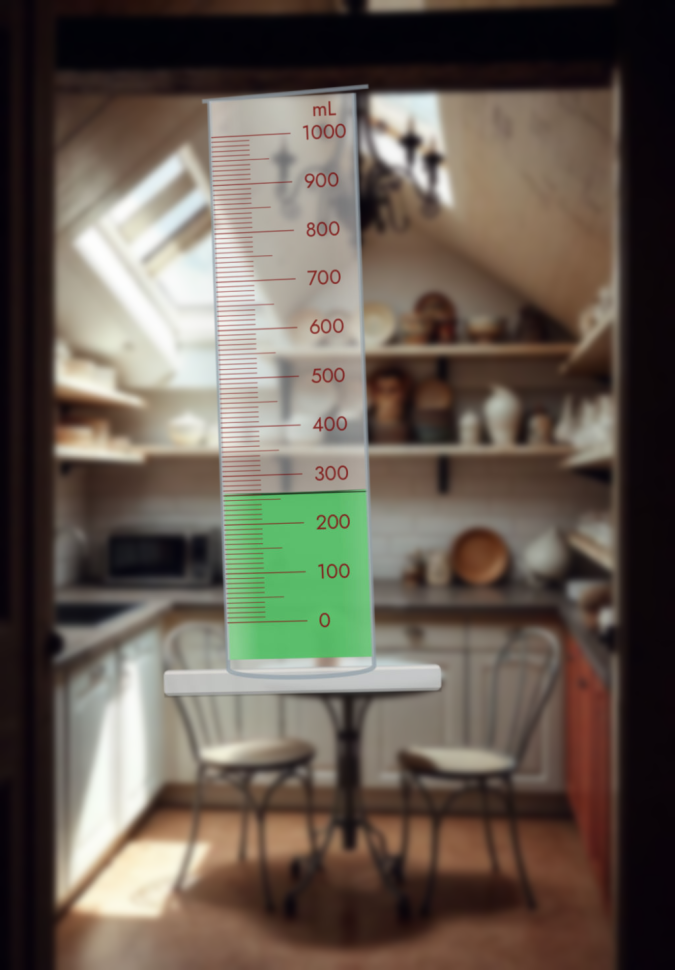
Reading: 260; mL
